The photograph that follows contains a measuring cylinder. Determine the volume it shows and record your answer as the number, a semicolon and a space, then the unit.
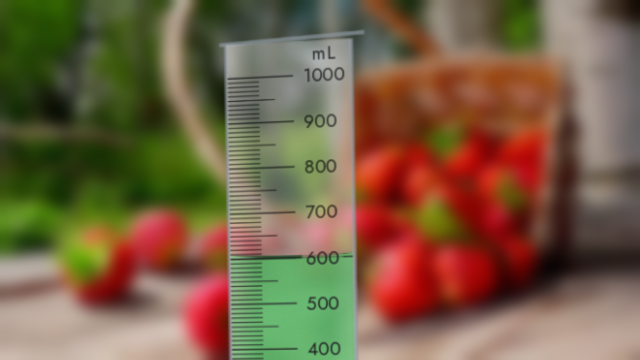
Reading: 600; mL
